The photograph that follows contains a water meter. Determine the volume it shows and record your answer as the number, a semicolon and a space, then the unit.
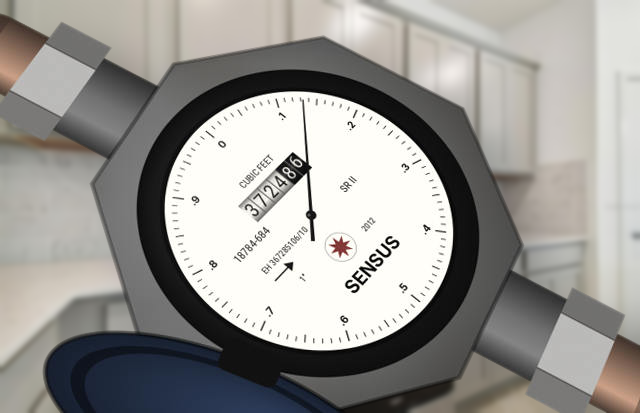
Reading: 372486.13; ft³
